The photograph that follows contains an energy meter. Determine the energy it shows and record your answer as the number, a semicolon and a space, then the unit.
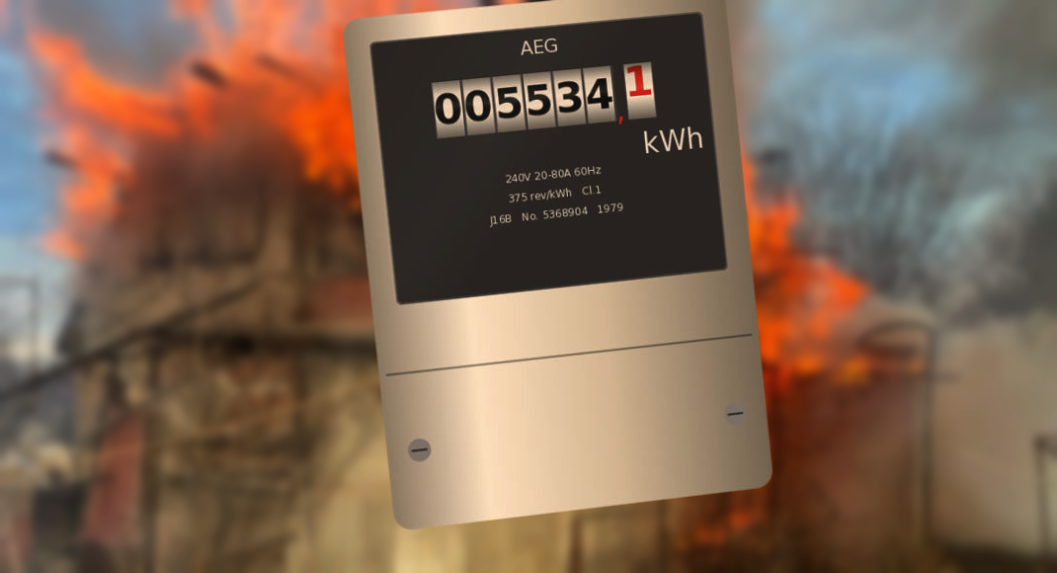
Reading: 5534.1; kWh
